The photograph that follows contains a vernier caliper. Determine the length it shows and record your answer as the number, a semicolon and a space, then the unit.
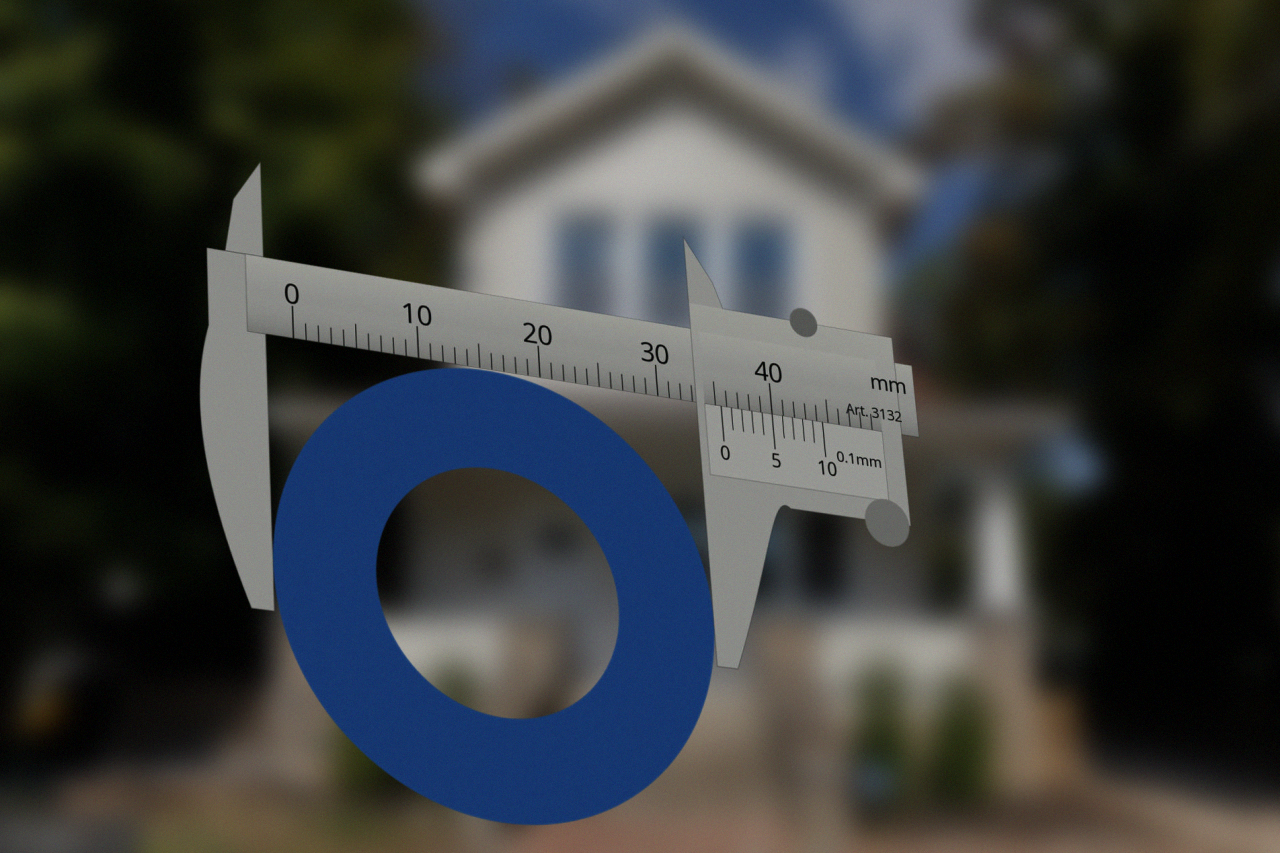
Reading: 35.5; mm
